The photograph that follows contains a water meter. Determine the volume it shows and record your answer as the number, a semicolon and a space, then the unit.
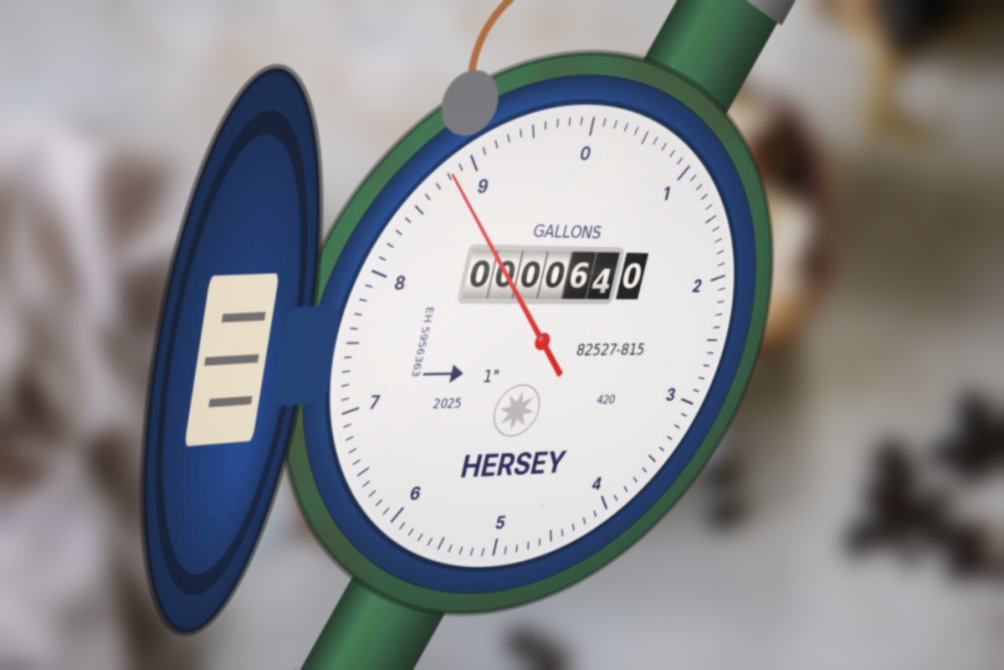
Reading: 638.8; gal
